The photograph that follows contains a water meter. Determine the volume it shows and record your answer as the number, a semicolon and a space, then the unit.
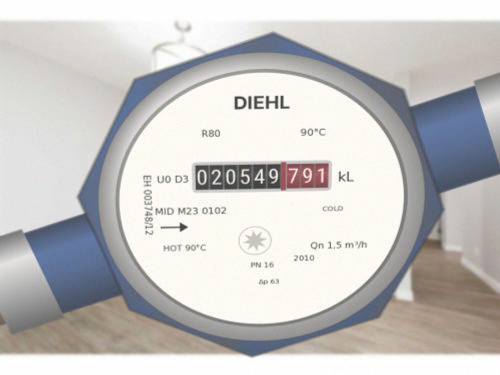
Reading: 20549.791; kL
